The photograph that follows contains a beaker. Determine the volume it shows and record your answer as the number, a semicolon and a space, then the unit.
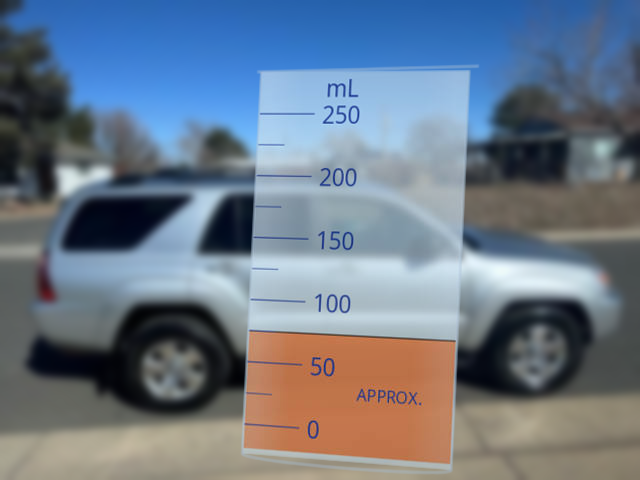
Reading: 75; mL
